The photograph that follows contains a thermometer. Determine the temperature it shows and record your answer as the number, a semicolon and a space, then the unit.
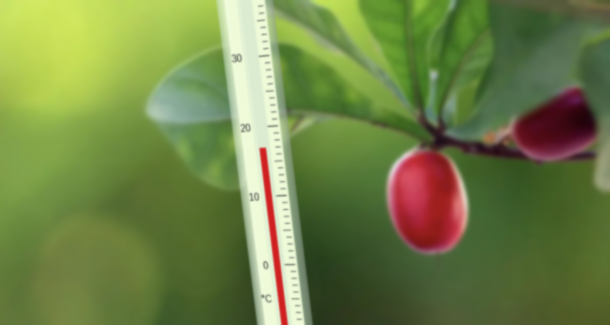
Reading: 17; °C
